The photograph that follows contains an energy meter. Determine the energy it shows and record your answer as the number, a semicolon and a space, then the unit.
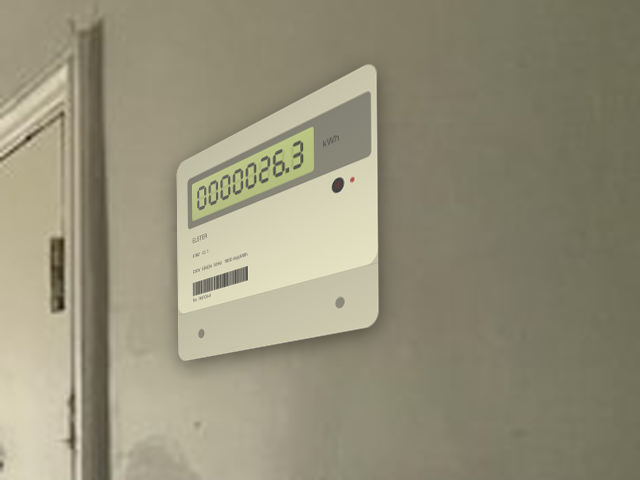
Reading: 26.3; kWh
